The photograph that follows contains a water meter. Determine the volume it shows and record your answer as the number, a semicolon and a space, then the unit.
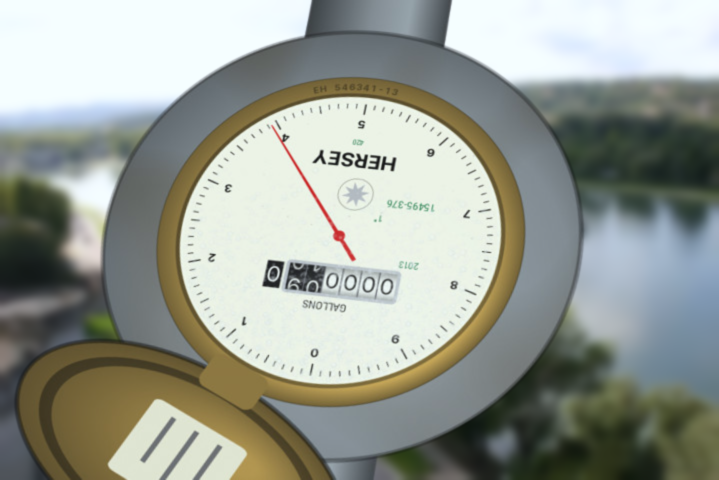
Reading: 93.9; gal
